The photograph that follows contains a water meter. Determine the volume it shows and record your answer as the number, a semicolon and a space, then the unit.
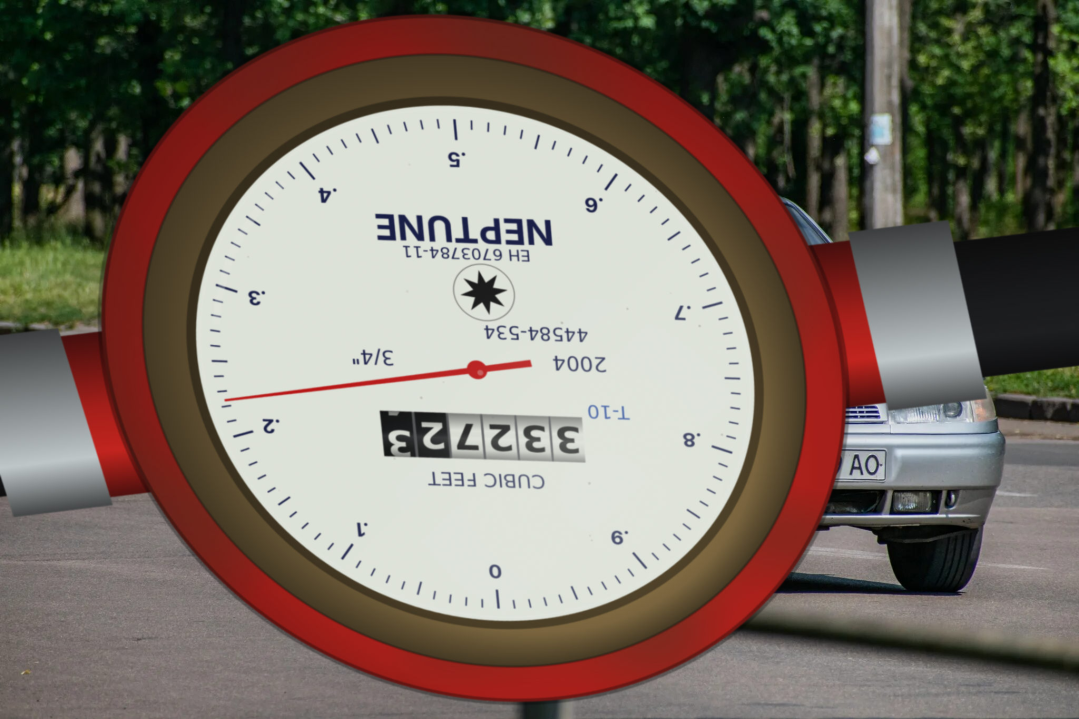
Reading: 332723.22; ft³
